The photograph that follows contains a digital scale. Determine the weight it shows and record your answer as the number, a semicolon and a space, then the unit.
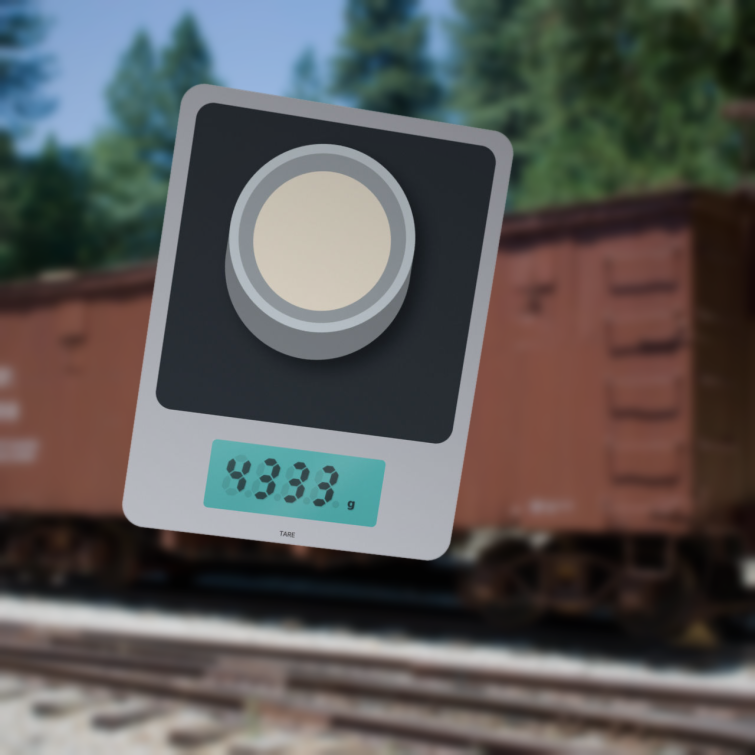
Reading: 4333; g
